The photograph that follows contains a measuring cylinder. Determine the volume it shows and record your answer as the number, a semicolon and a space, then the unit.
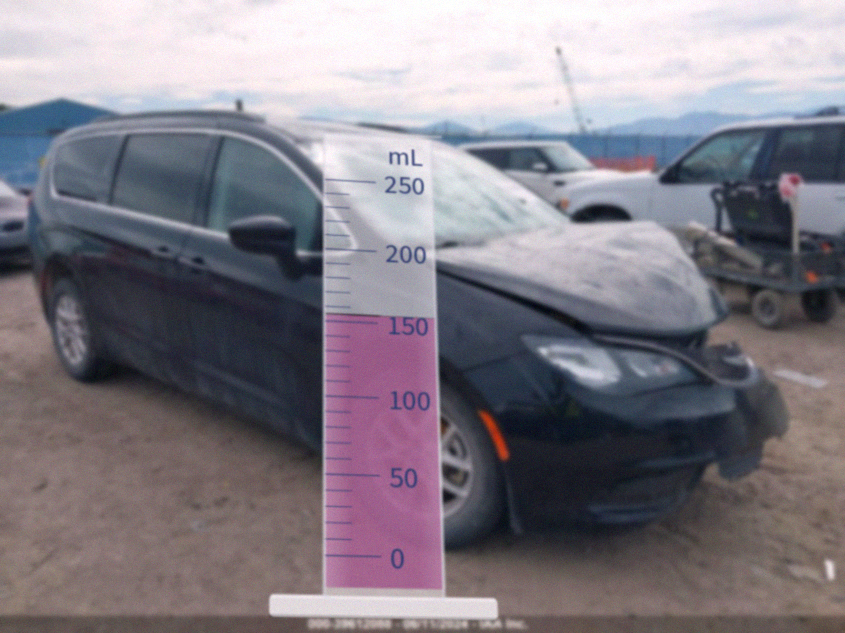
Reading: 155; mL
